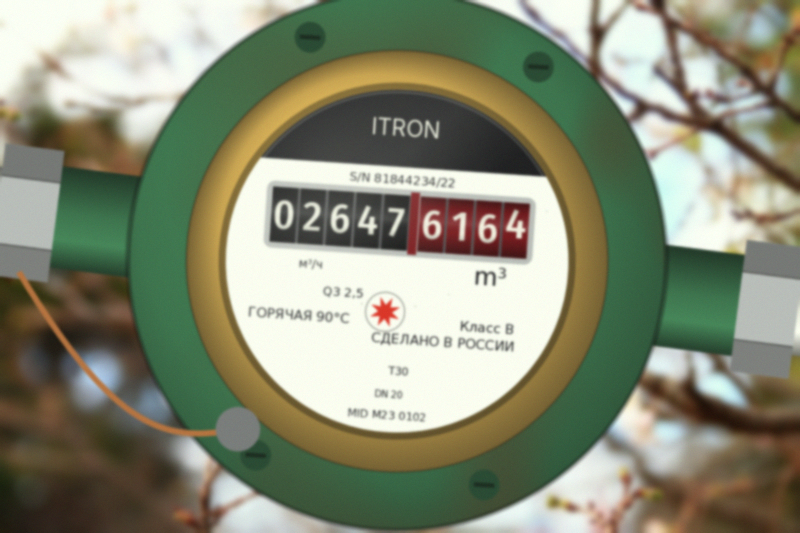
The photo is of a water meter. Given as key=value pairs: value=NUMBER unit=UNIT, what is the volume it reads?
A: value=2647.6164 unit=m³
